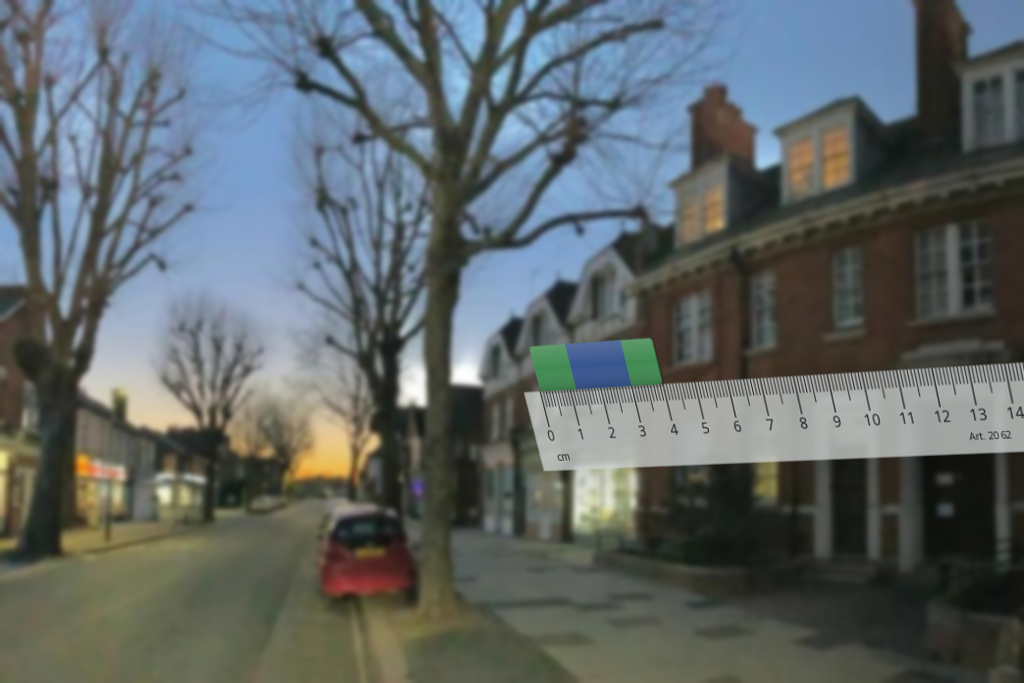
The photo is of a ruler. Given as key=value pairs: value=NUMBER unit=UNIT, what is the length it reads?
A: value=4 unit=cm
